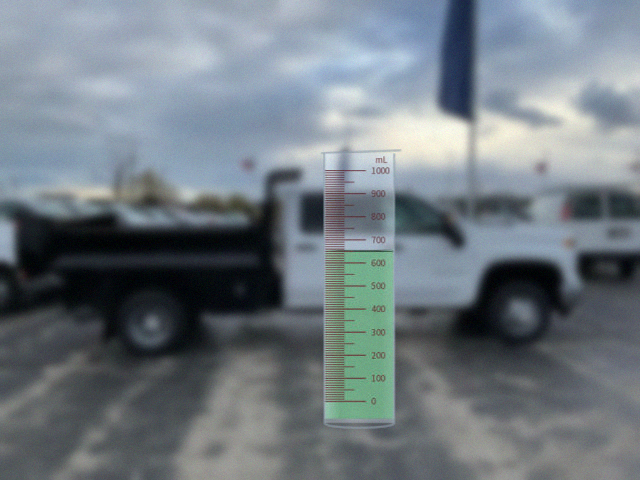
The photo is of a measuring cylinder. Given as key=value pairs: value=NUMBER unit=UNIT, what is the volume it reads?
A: value=650 unit=mL
